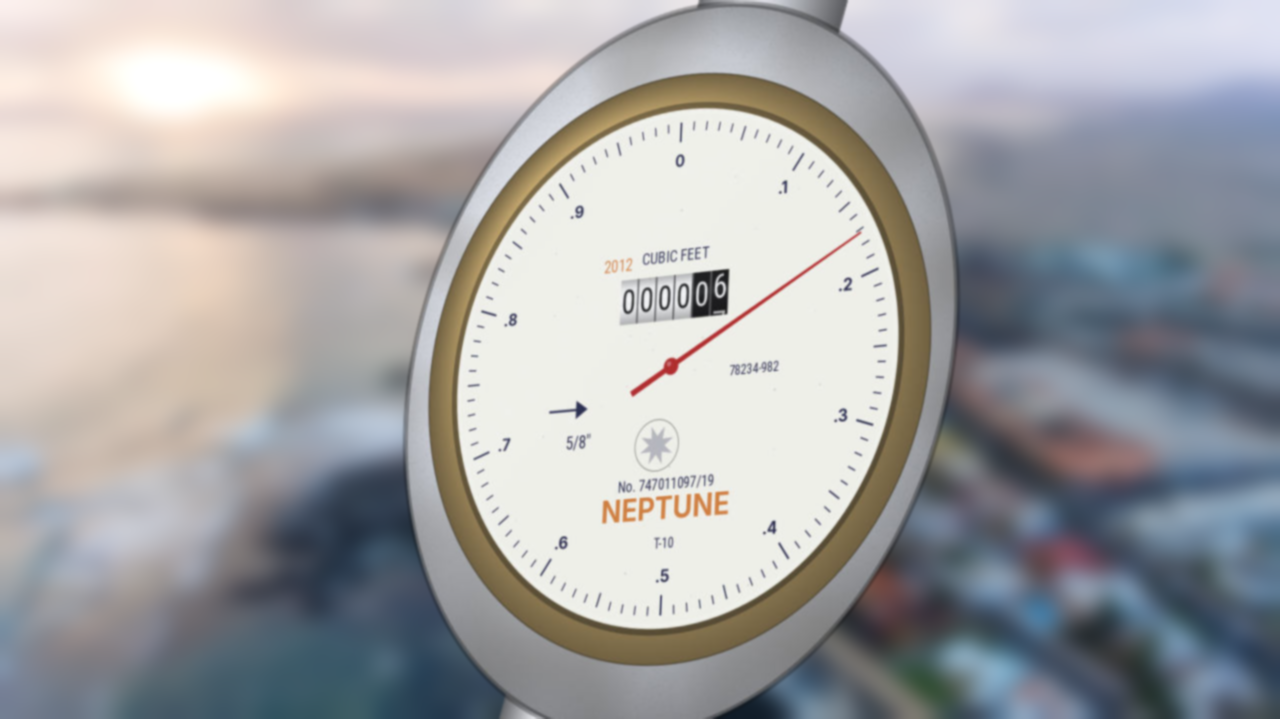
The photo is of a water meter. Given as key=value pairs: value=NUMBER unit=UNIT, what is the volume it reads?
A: value=6.17 unit=ft³
